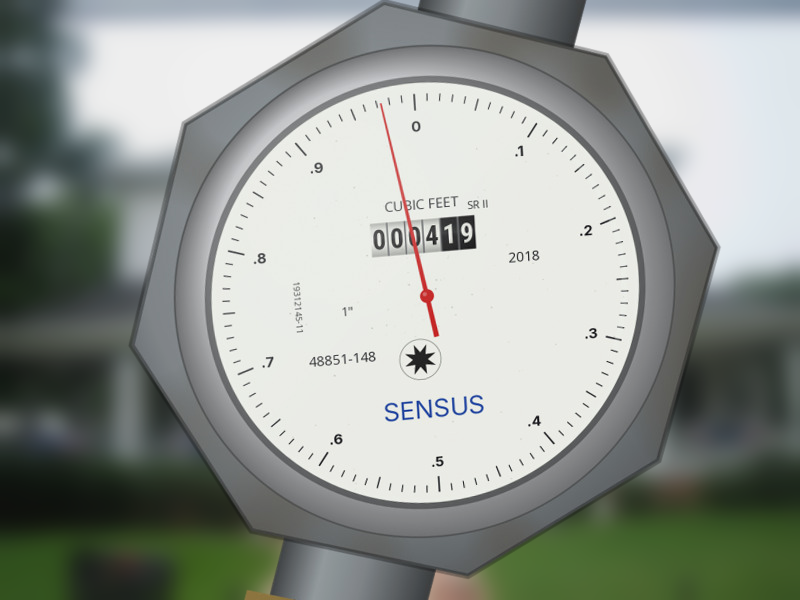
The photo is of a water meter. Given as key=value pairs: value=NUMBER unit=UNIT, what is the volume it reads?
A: value=418.97 unit=ft³
